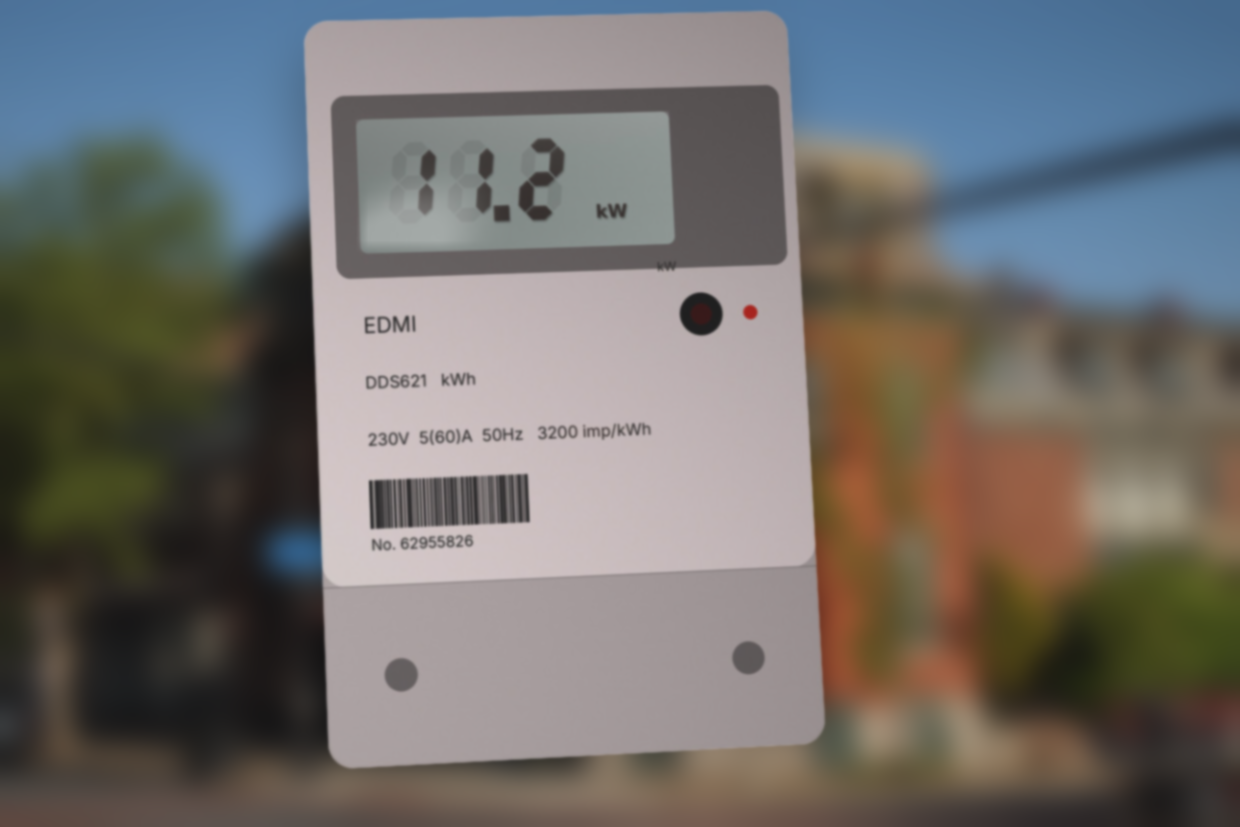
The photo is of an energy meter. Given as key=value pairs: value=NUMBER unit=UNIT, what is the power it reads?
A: value=11.2 unit=kW
